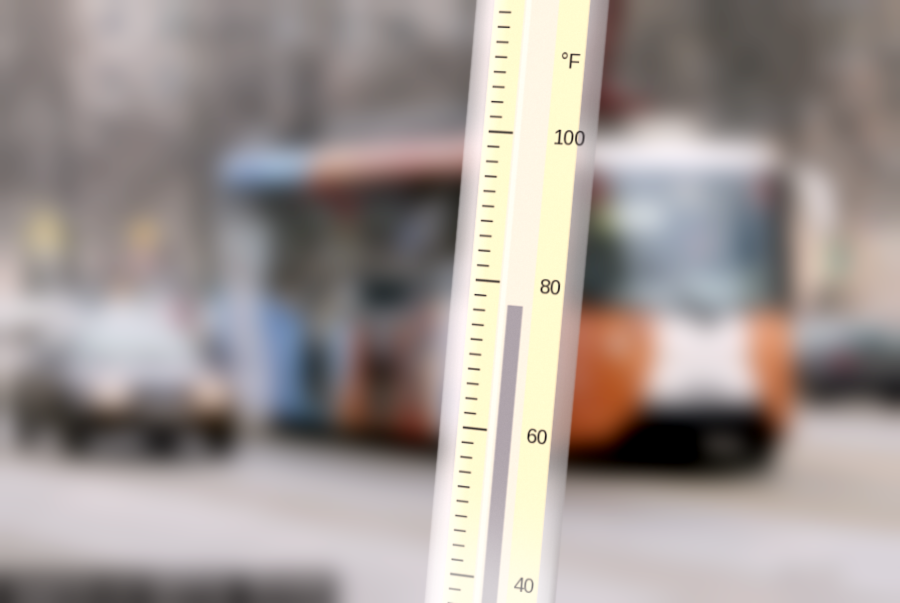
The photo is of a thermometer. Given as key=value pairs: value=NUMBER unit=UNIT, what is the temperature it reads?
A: value=77 unit=°F
